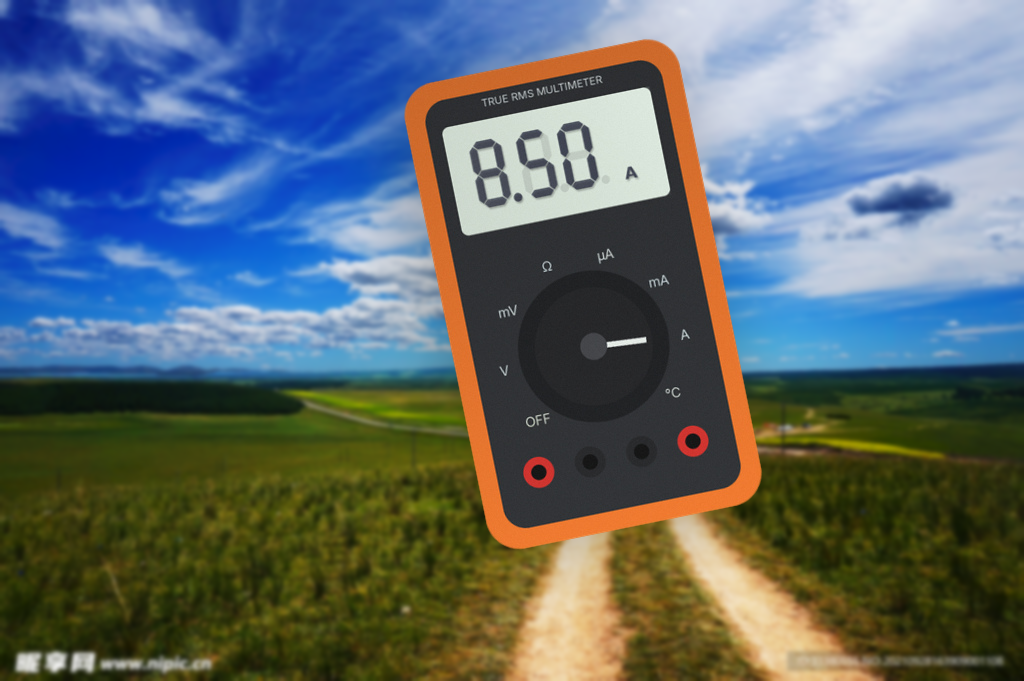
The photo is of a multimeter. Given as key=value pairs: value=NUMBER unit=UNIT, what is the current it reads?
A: value=8.50 unit=A
